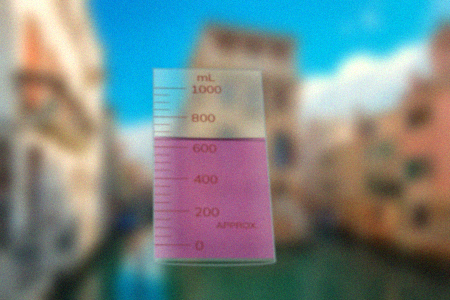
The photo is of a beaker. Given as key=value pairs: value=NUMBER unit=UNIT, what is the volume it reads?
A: value=650 unit=mL
